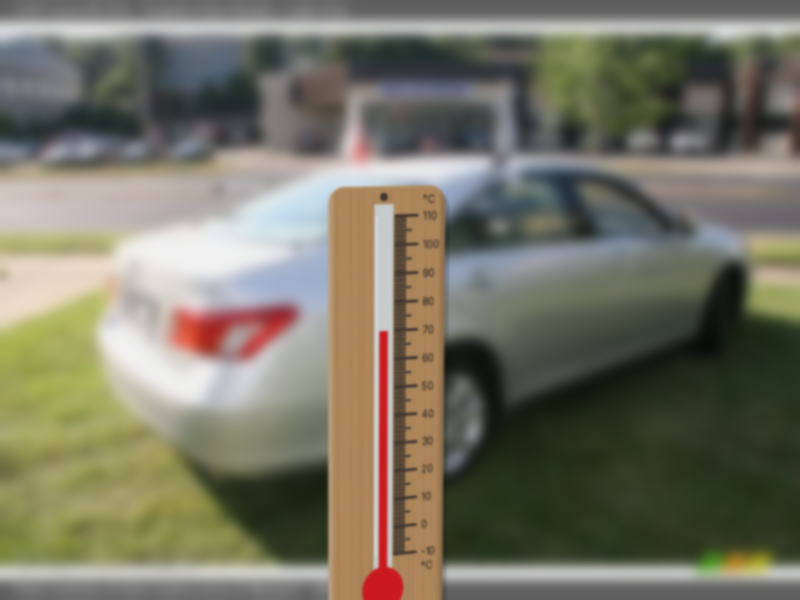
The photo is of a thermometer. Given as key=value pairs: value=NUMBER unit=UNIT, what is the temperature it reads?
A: value=70 unit=°C
